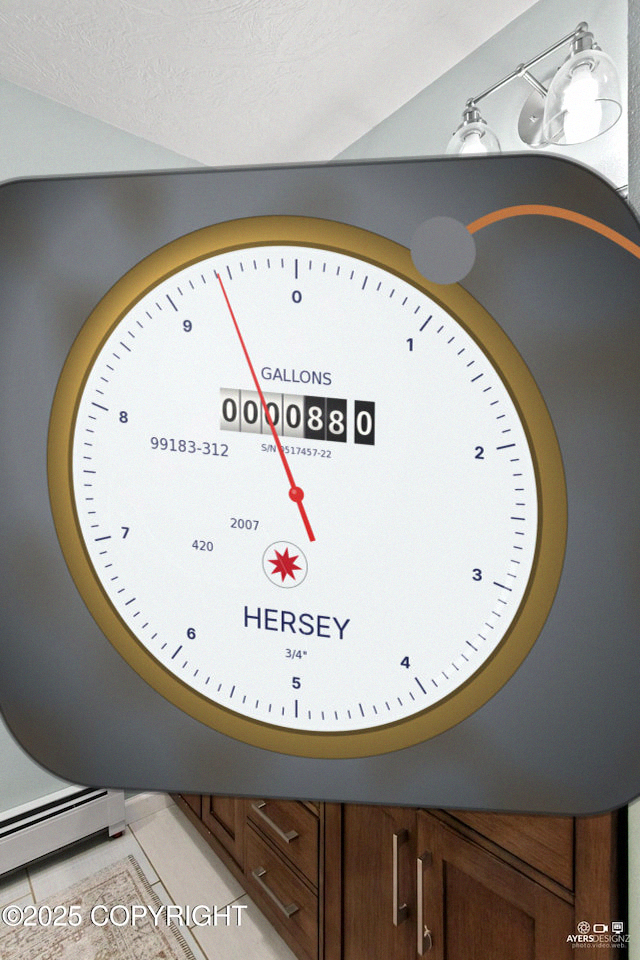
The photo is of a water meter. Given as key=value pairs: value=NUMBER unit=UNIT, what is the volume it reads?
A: value=879.4 unit=gal
